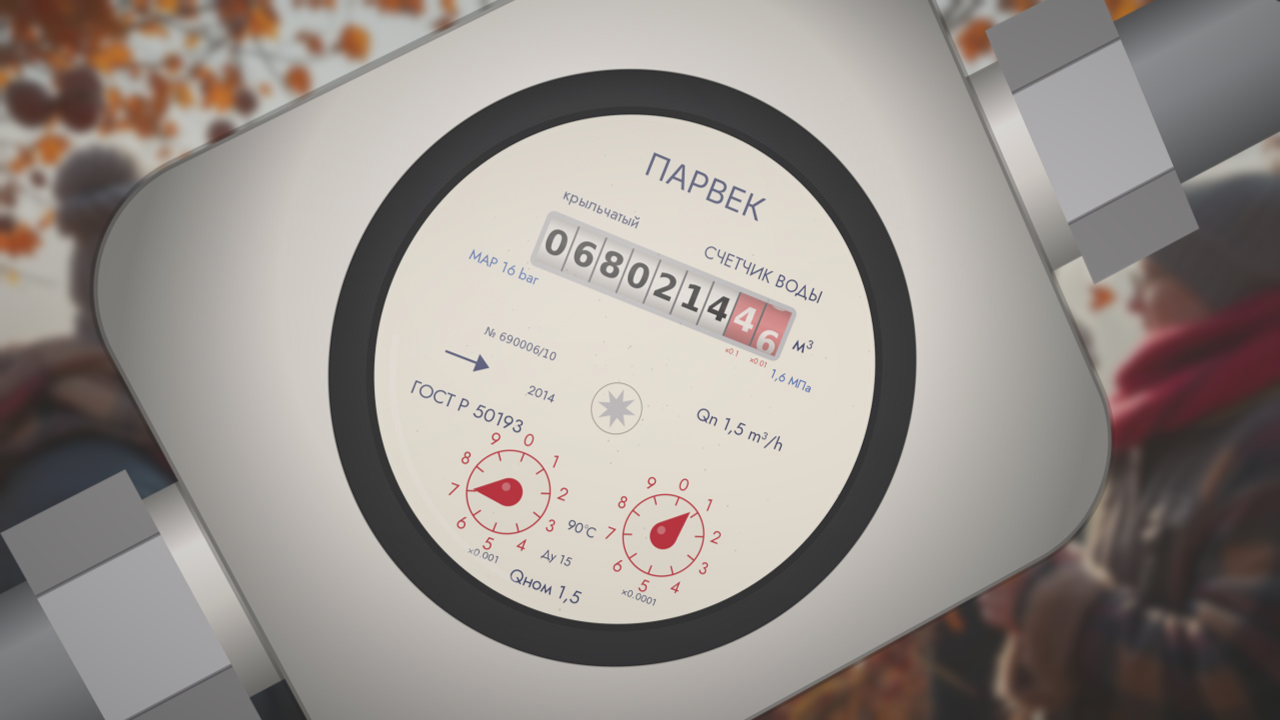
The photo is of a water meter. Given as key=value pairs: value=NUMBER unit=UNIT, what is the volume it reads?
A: value=680214.4570 unit=m³
